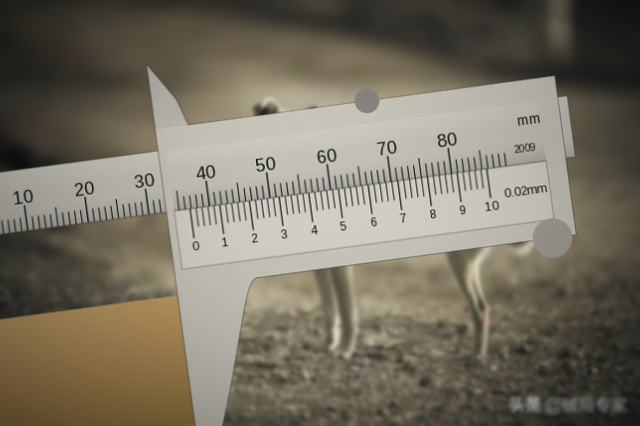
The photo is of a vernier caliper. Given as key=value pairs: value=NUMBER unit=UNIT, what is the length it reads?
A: value=36.8 unit=mm
